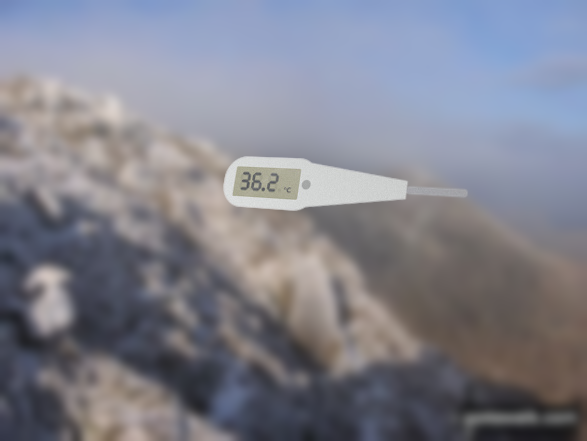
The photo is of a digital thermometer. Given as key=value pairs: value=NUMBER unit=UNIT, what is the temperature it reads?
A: value=36.2 unit=°C
